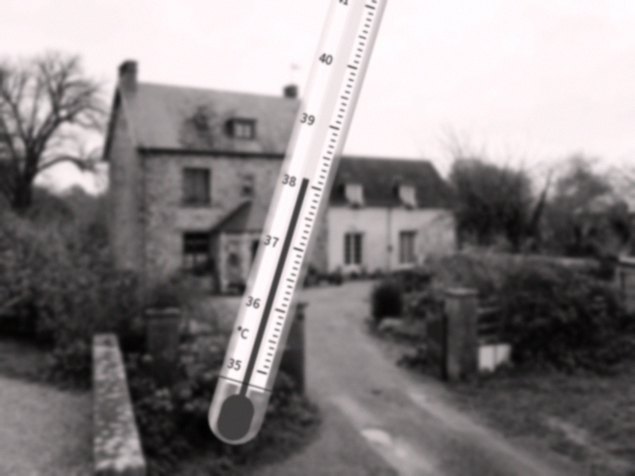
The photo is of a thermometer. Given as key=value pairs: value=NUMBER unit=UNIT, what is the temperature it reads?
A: value=38.1 unit=°C
